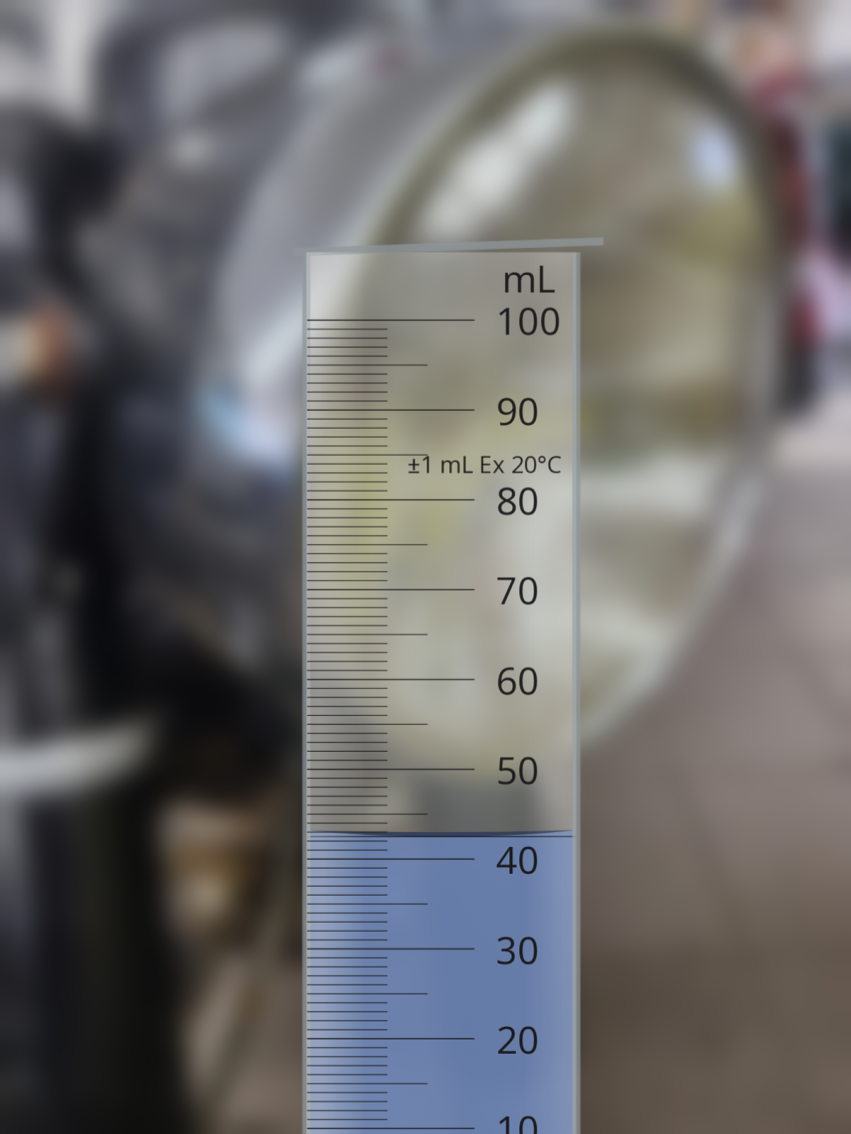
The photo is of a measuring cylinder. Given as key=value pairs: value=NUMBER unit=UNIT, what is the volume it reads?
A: value=42.5 unit=mL
